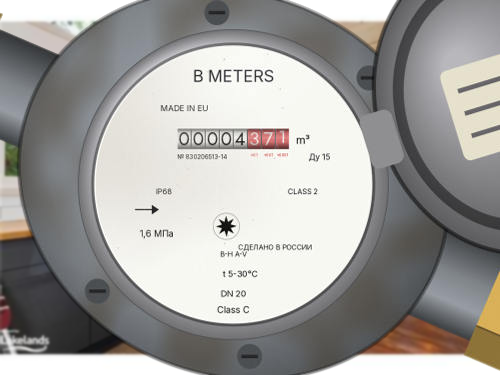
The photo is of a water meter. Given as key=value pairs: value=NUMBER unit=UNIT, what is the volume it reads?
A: value=4.371 unit=m³
